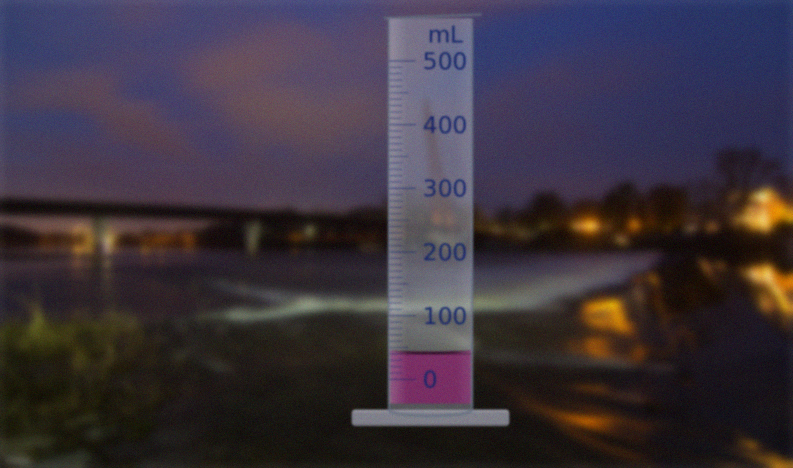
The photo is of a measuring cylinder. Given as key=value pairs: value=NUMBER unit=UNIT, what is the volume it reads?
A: value=40 unit=mL
